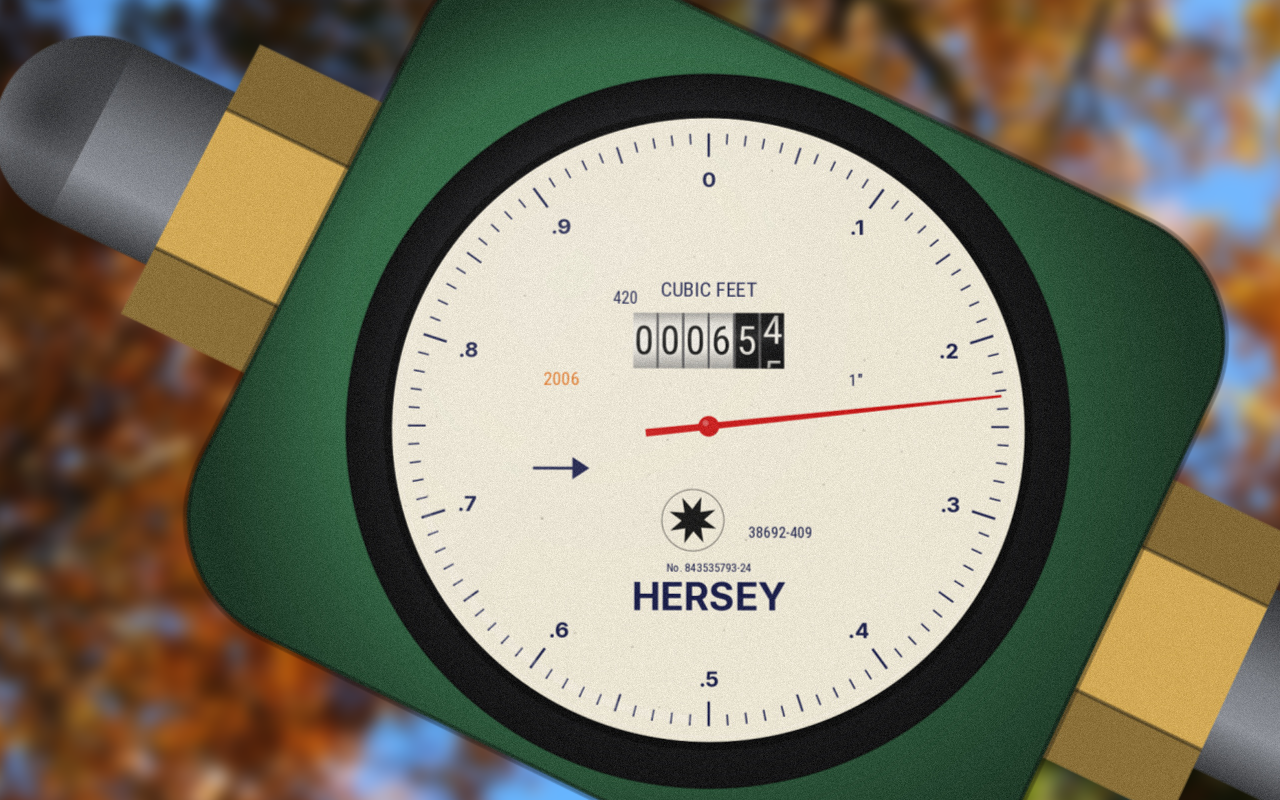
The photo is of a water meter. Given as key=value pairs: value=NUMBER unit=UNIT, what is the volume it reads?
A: value=654.23 unit=ft³
